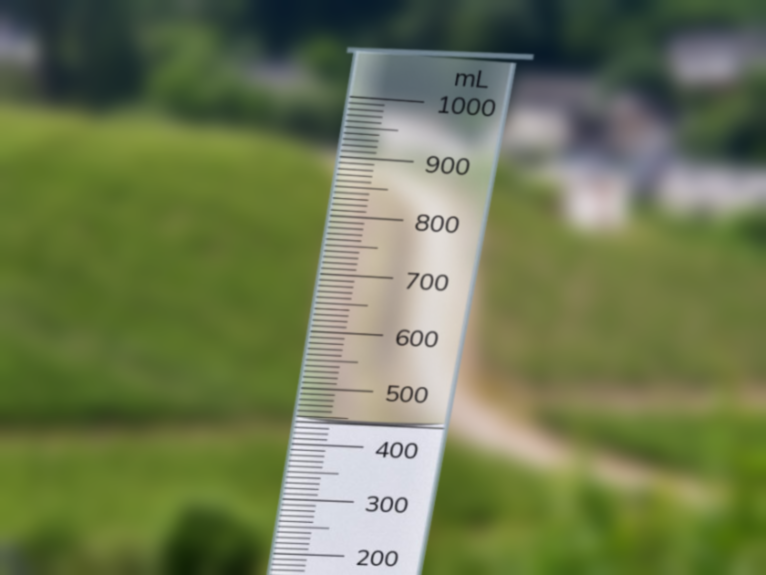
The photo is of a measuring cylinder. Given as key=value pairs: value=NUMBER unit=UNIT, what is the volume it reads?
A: value=440 unit=mL
